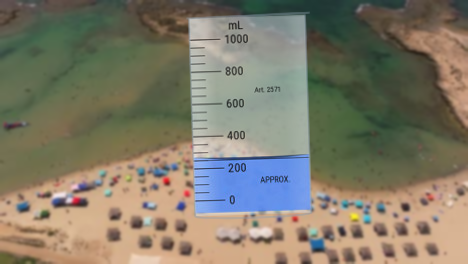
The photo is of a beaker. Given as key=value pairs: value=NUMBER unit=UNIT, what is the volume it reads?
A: value=250 unit=mL
